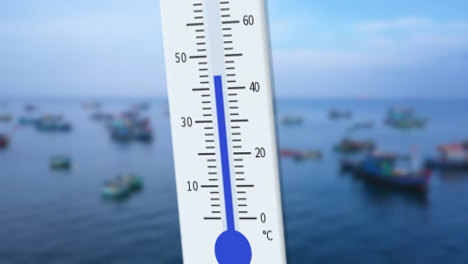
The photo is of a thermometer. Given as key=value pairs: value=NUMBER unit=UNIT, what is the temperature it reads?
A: value=44 unit=°C
